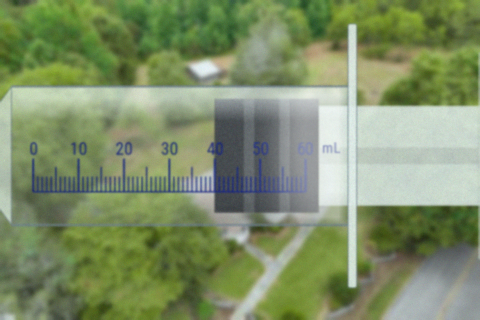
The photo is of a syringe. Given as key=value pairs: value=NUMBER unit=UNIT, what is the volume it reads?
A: value=40 unit=mL
